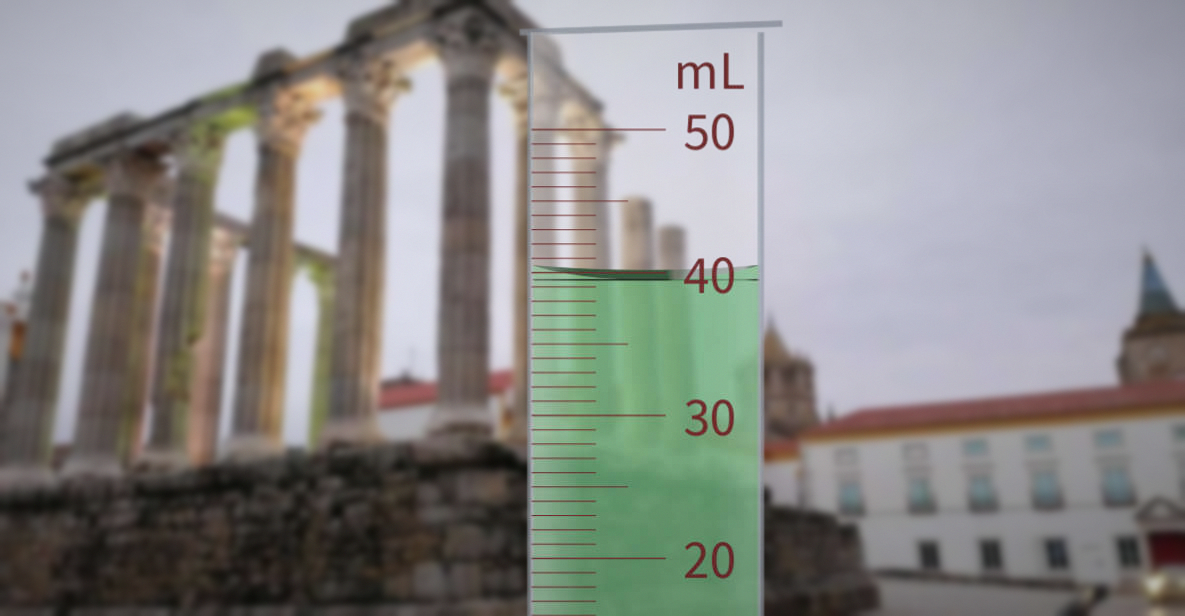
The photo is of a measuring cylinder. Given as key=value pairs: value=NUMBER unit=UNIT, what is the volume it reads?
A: value=39.5 unit=mL
